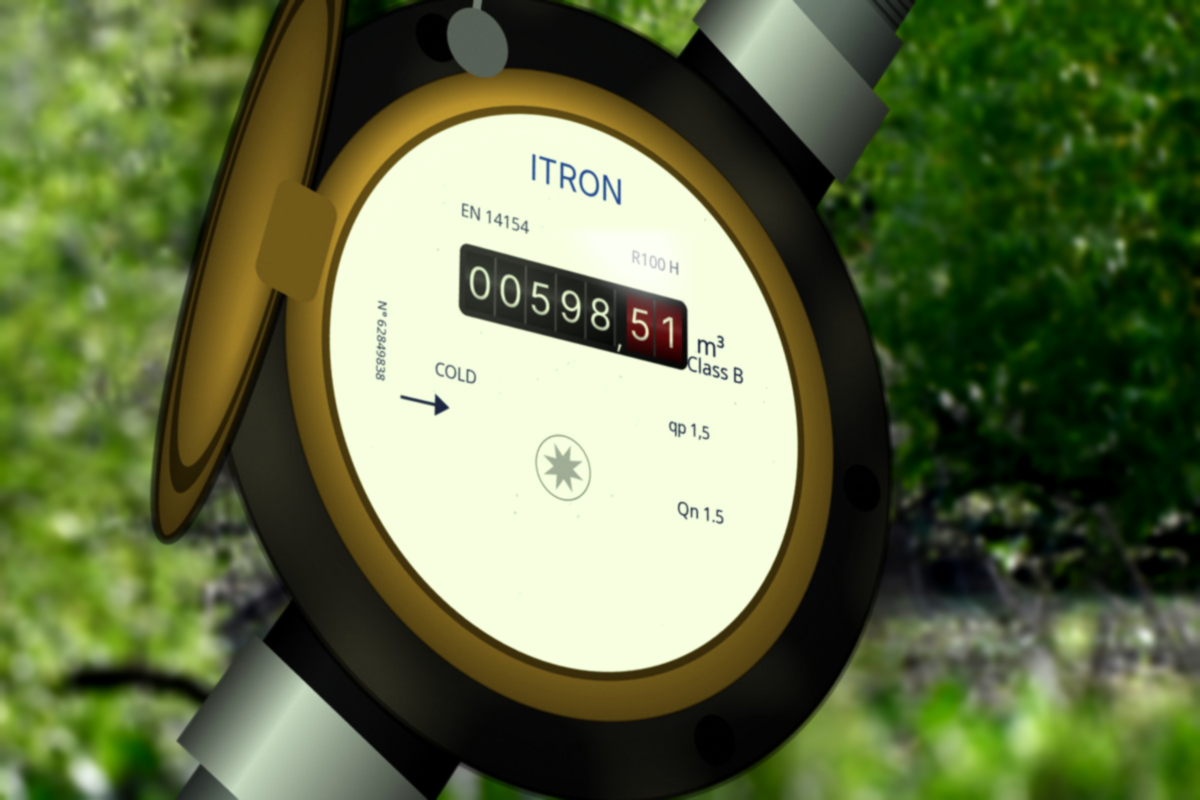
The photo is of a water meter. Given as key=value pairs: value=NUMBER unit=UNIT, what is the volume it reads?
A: value=598.51 unit=m³
